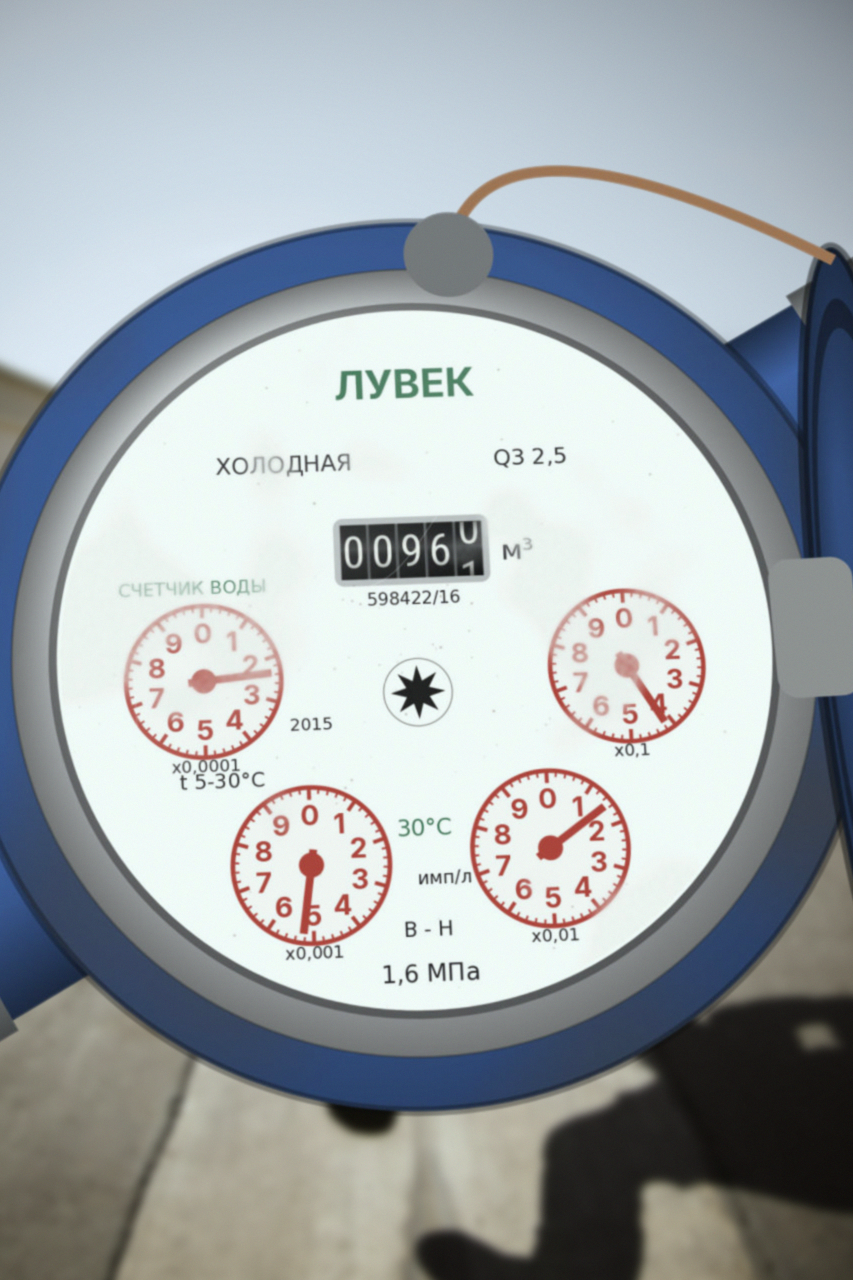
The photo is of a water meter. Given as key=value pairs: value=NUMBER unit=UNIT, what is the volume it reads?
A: value=960.4152 unit=m³
